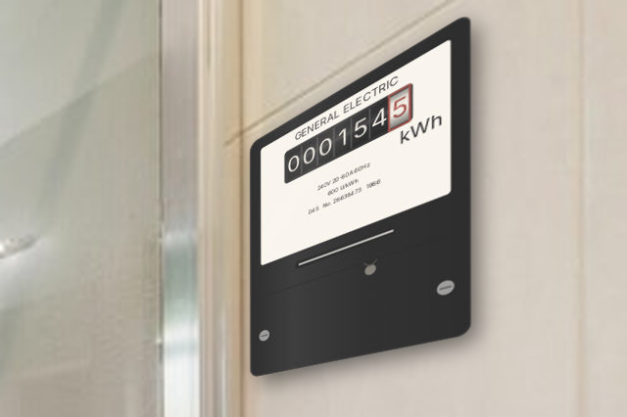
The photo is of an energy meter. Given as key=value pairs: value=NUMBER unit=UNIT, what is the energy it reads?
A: value=154.5 unit=kWh
